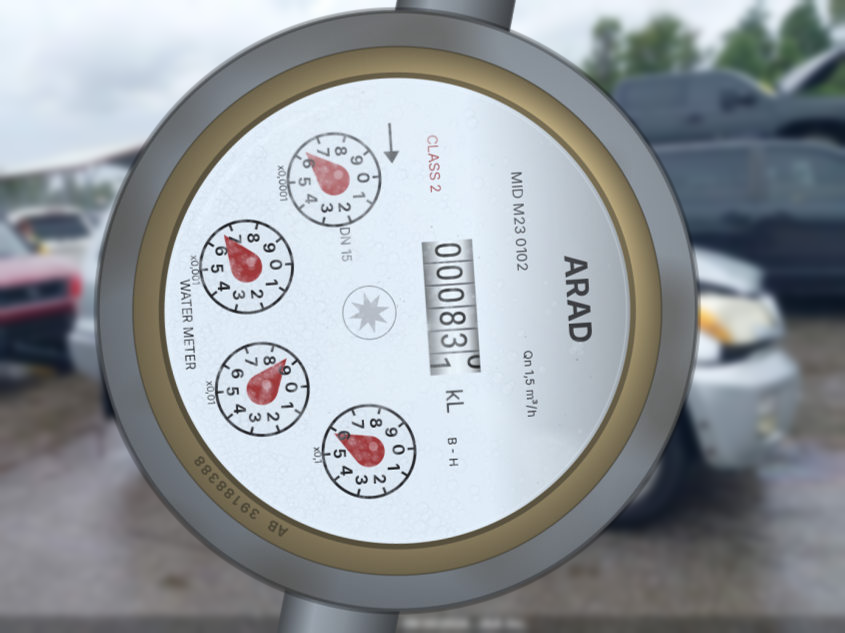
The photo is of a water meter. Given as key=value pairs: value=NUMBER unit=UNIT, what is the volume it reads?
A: value=830.5866 unit=kL
